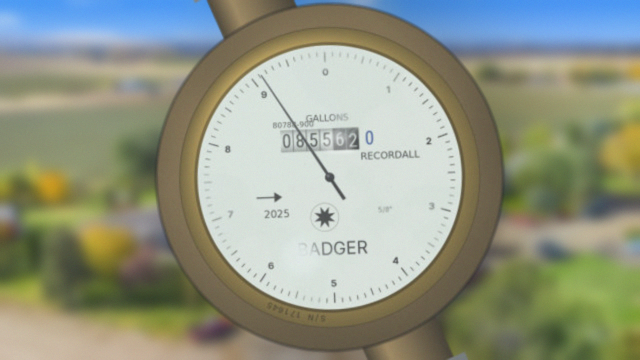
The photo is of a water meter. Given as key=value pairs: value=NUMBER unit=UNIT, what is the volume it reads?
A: value=855619.1 unit=gal
